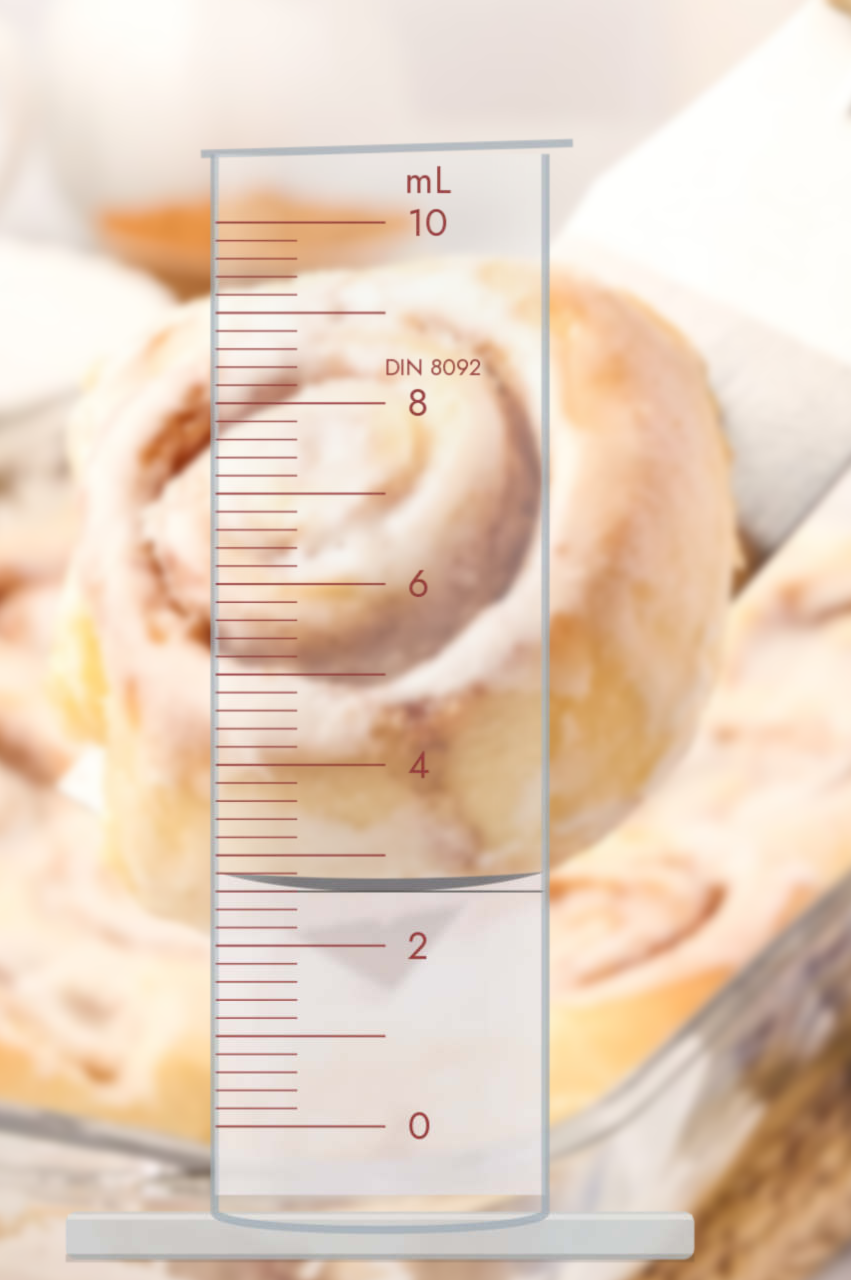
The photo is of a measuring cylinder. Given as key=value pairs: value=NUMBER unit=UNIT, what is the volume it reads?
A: value=2.6 unit=mL
